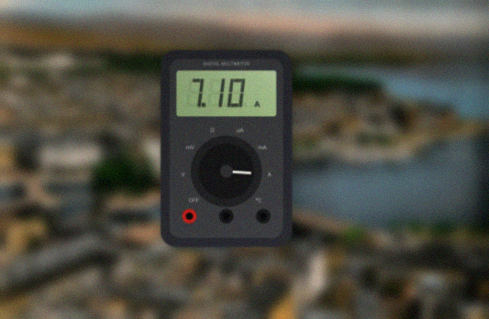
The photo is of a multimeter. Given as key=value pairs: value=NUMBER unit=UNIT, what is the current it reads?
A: value=7.10 unit=A
